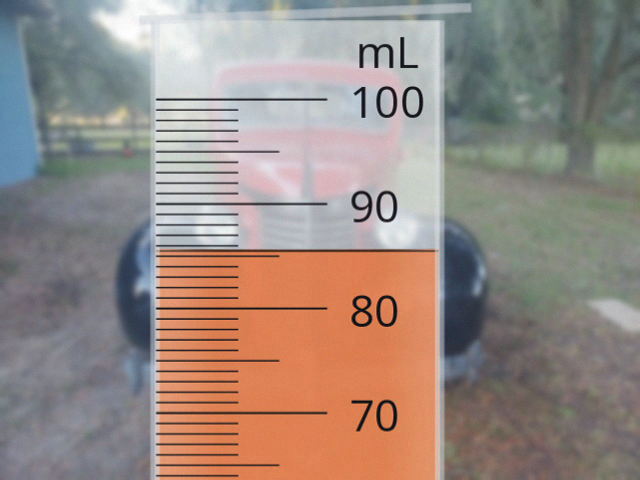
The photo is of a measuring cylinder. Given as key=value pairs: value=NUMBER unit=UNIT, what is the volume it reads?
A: value=85.5 unit=mL
